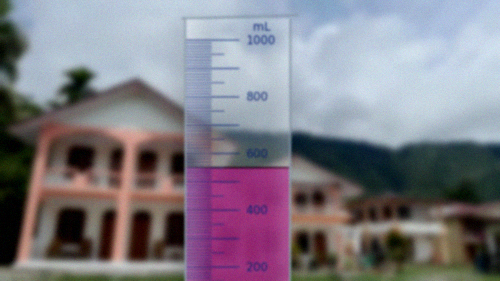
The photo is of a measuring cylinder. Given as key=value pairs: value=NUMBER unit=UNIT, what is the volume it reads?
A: value=550 unit=mL
